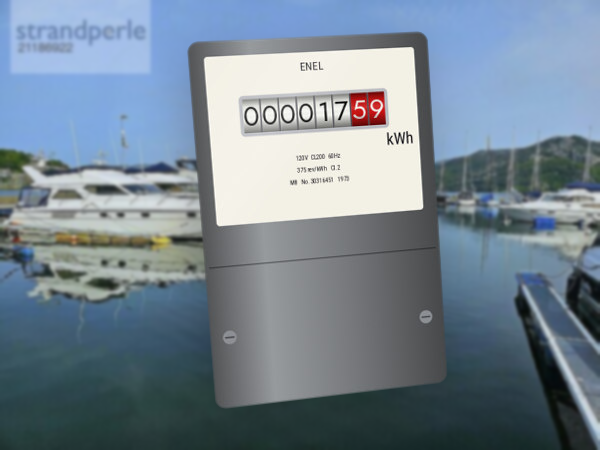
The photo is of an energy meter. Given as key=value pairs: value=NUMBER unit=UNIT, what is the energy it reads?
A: value=17.59 unit=kWh
